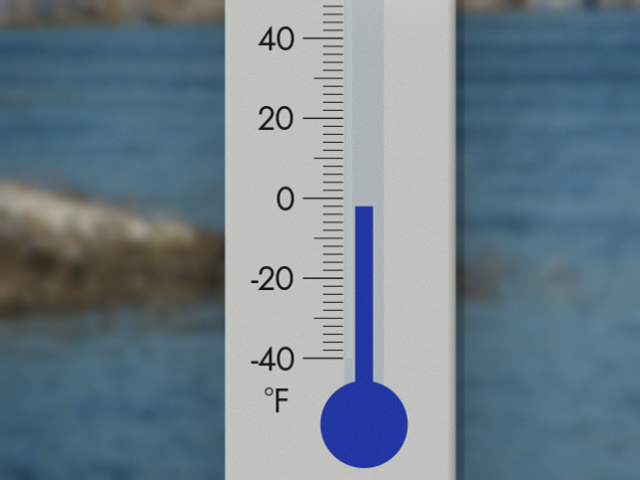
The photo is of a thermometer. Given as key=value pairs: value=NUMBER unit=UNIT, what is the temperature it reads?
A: value=-2 unit=°F
